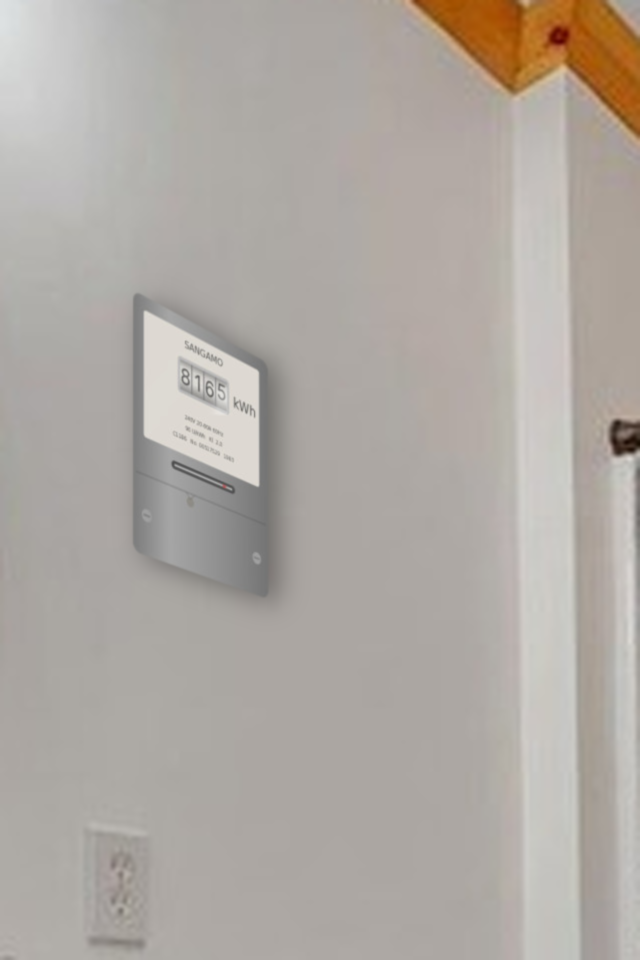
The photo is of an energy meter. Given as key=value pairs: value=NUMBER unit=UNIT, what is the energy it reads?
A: value=8165 unit=kWh
